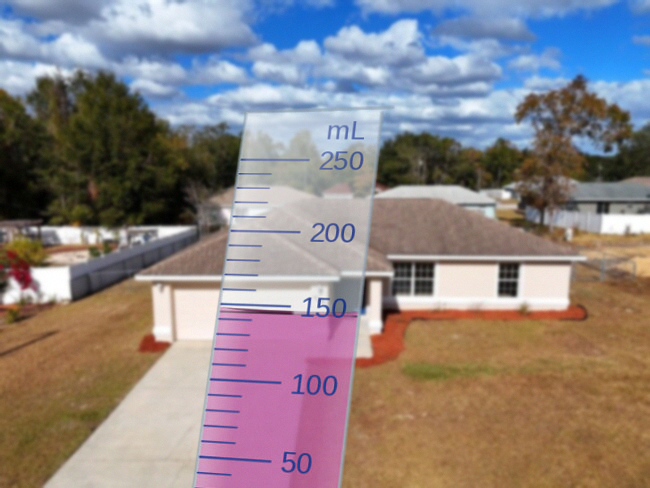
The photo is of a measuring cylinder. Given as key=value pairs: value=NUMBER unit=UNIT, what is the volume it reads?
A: value=145 unit=mL
